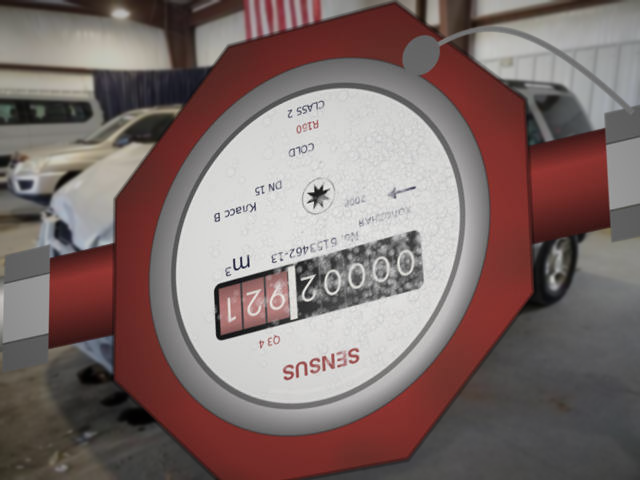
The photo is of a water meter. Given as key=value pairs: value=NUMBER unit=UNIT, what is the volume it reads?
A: value=2.921 unit=m³
